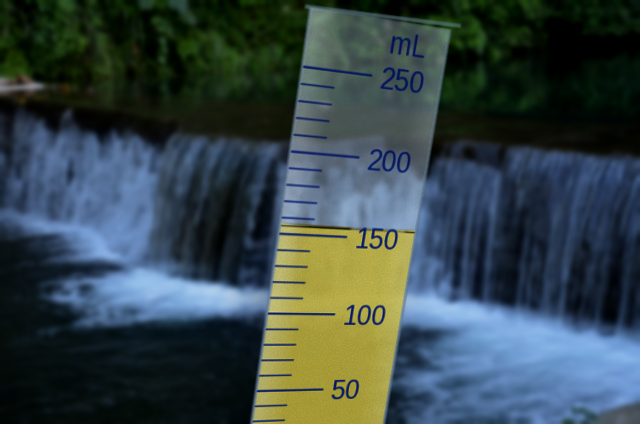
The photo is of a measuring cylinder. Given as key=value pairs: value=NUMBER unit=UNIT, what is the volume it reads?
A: value=155 unit=mL
